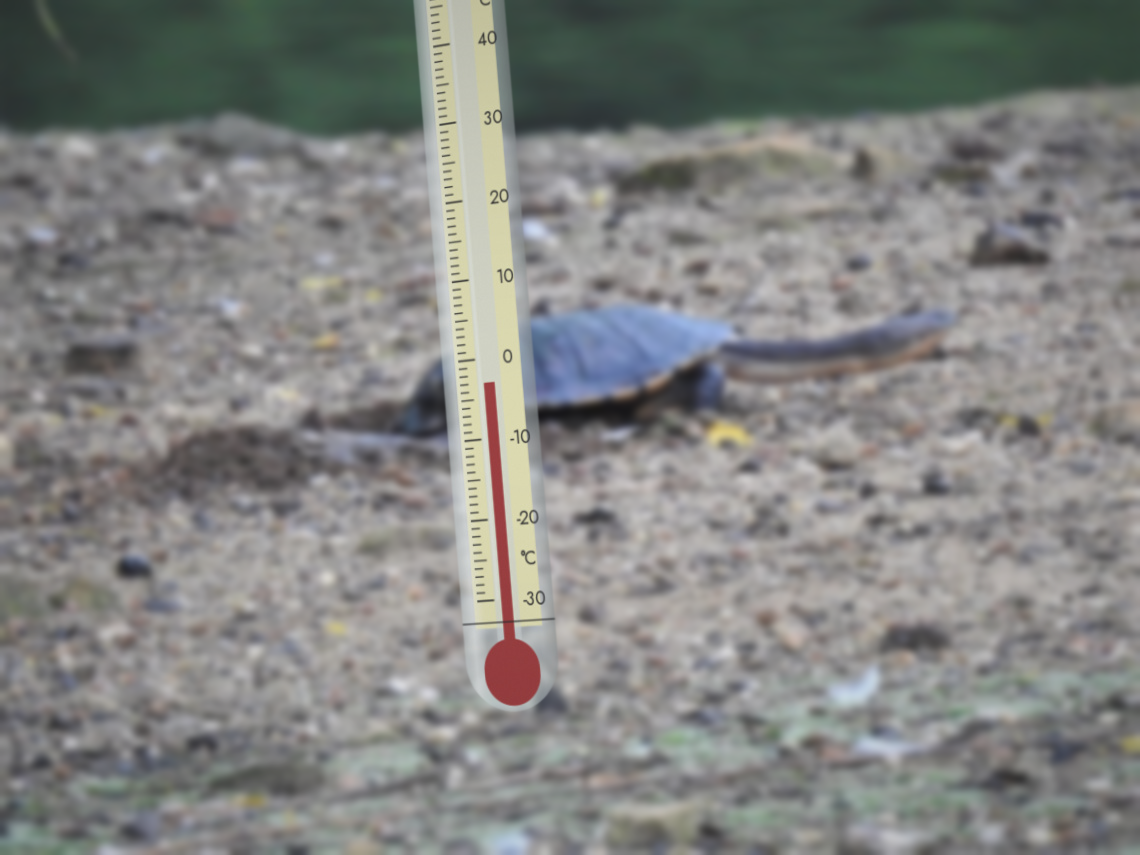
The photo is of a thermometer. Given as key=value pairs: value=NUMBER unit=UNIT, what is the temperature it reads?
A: value=-3 unit=°C
